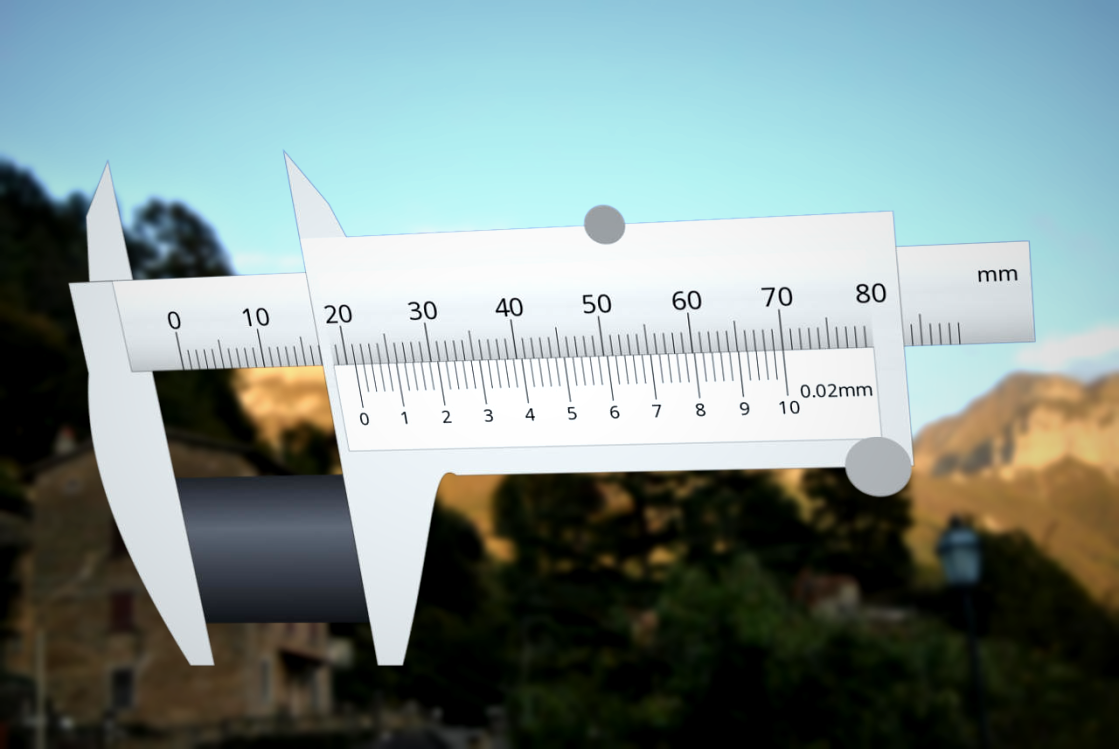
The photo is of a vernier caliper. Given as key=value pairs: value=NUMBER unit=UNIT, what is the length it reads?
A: value=21.0 unit=mm
